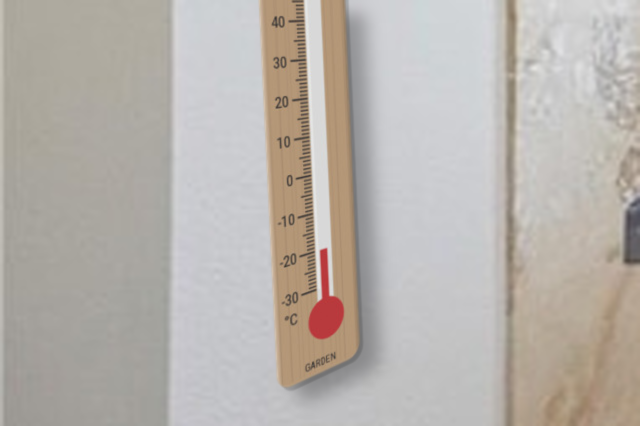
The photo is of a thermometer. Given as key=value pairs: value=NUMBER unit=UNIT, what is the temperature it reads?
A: value=-20 unit=°C
